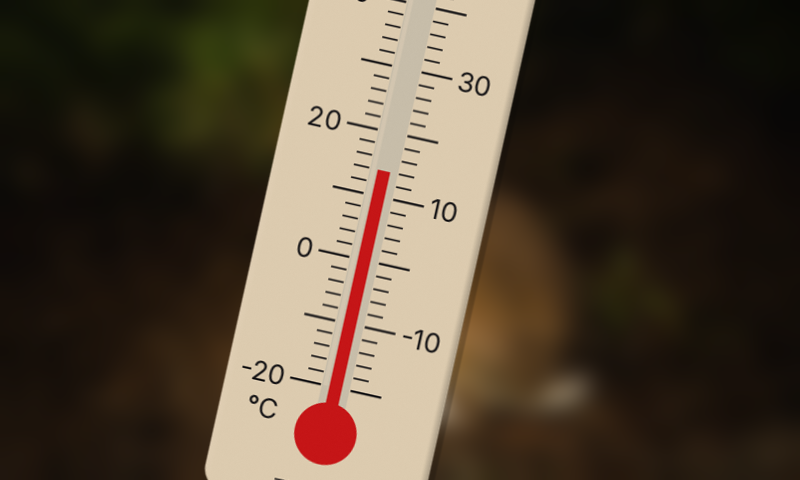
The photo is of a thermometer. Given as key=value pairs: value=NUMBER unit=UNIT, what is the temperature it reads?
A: value=14 unit=°C
